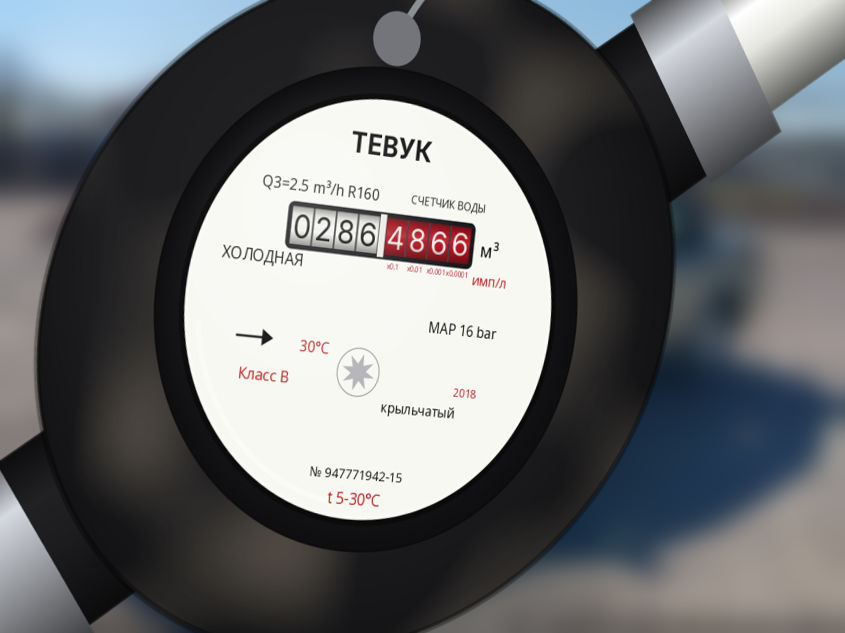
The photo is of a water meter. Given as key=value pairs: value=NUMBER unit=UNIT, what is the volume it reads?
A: value=286.4866 unit=m³
